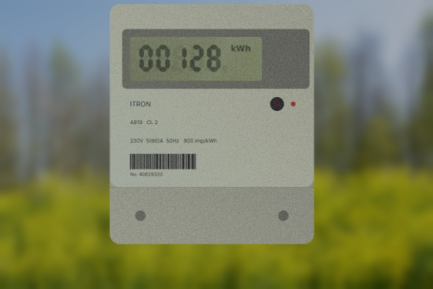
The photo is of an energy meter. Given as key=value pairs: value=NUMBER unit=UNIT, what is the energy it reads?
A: value=128 unit=kWh
